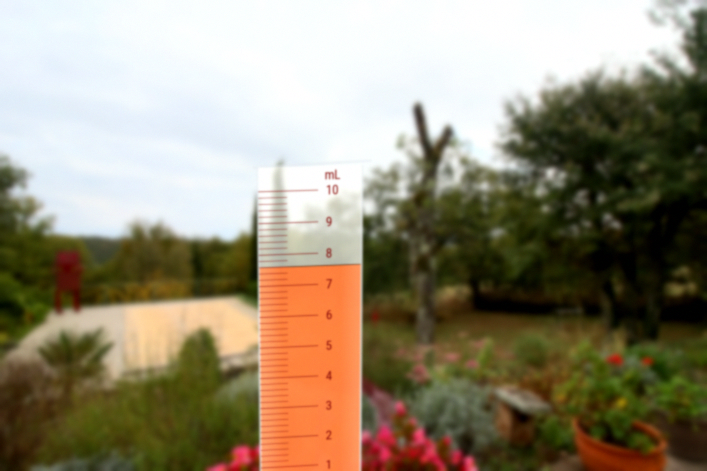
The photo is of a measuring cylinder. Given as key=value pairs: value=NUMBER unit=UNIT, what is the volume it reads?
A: value=7.6 unit=mL
